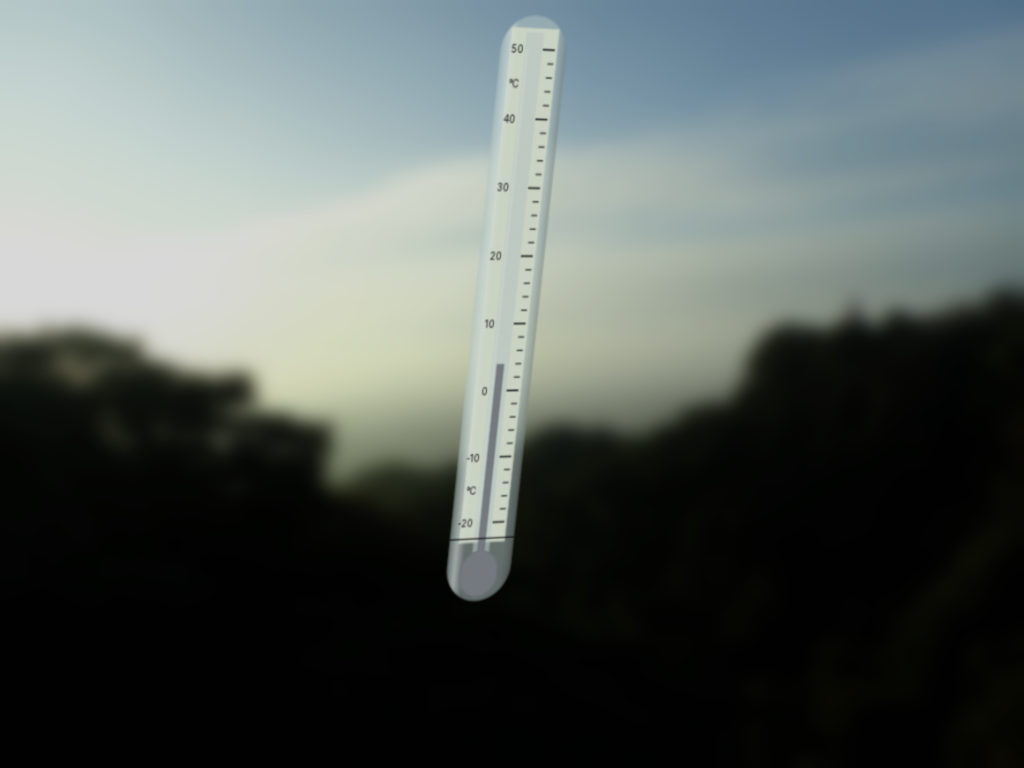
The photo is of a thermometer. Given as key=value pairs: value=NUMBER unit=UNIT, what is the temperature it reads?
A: value=4 unit=°C
